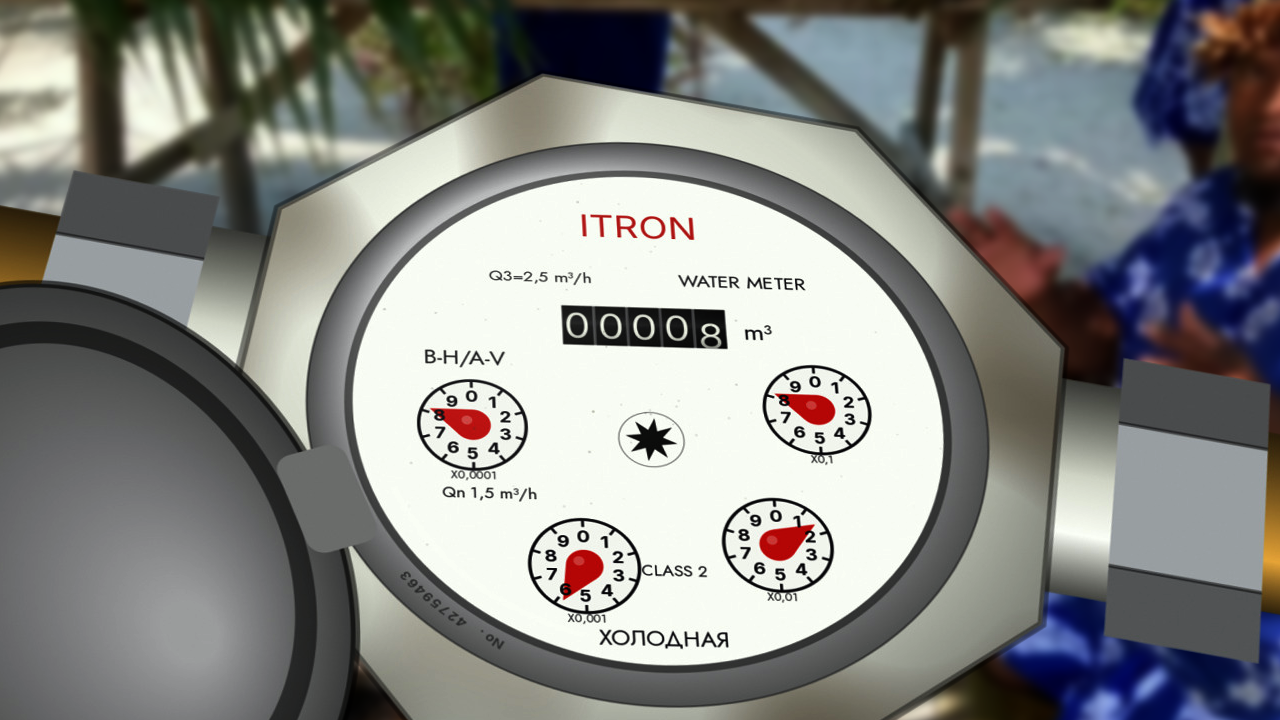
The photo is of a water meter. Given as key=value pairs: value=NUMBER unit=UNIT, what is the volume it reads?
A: value=7.8158 unit=m³
